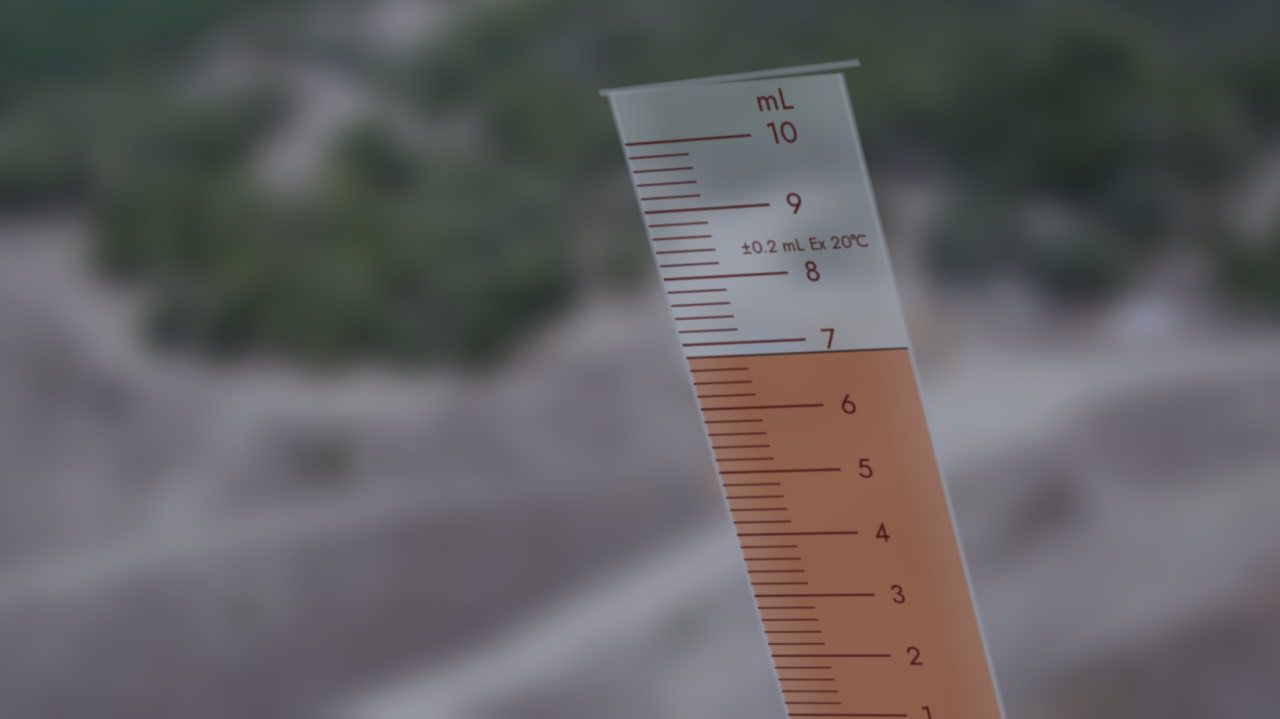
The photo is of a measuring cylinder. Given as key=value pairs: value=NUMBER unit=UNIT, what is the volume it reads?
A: value=6.8 unit=mL
